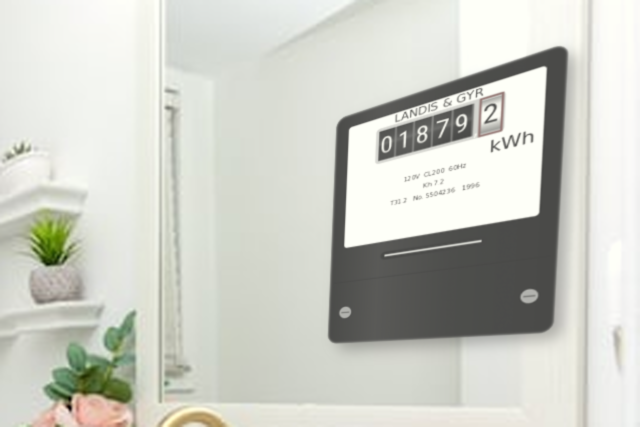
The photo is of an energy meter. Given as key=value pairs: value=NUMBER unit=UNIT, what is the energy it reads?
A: value=1879.2 unit=kWh
